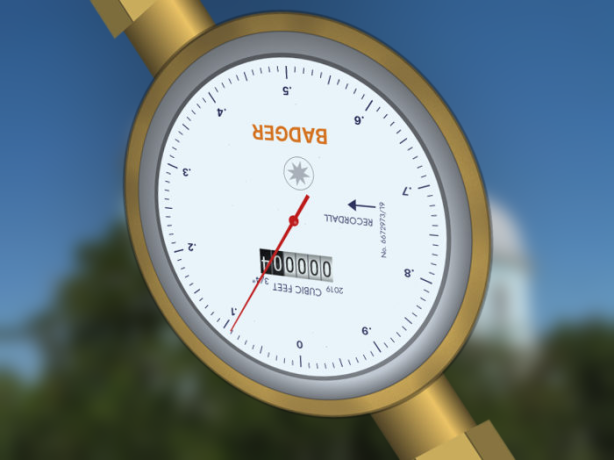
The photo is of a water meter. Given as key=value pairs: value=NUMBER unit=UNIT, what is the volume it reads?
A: value=4.09 unit=ft³
